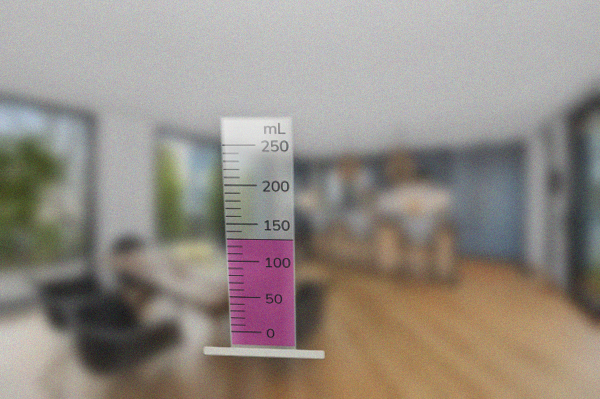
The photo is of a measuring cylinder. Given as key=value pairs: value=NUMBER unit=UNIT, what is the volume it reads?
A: value=130 unit=mL
